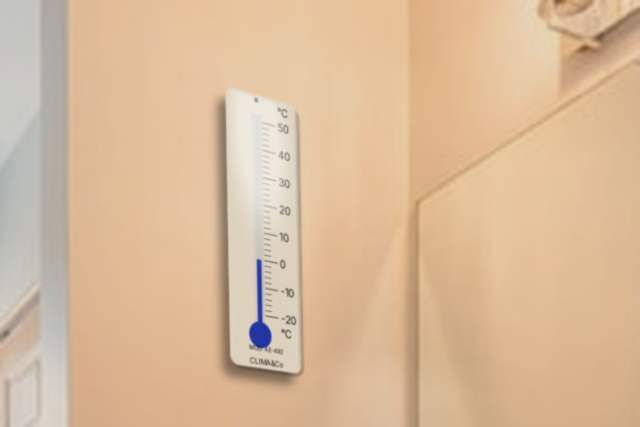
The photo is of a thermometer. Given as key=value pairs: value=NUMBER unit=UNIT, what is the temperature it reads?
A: value=0 unit=°C
